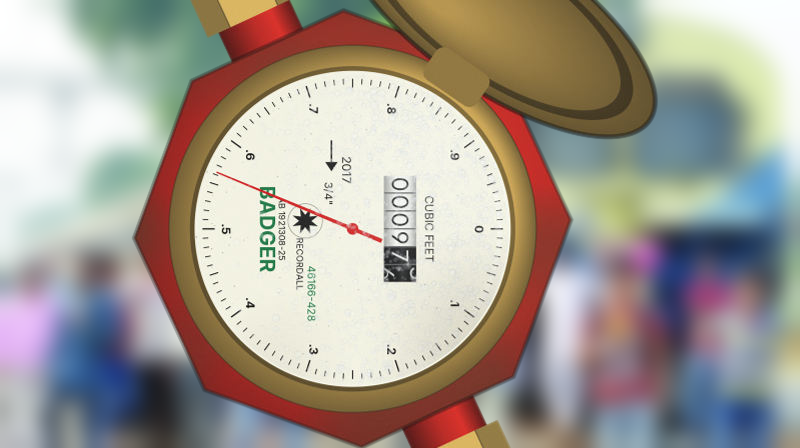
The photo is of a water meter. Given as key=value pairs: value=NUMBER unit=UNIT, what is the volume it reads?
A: value=975.56 unit=ft³
